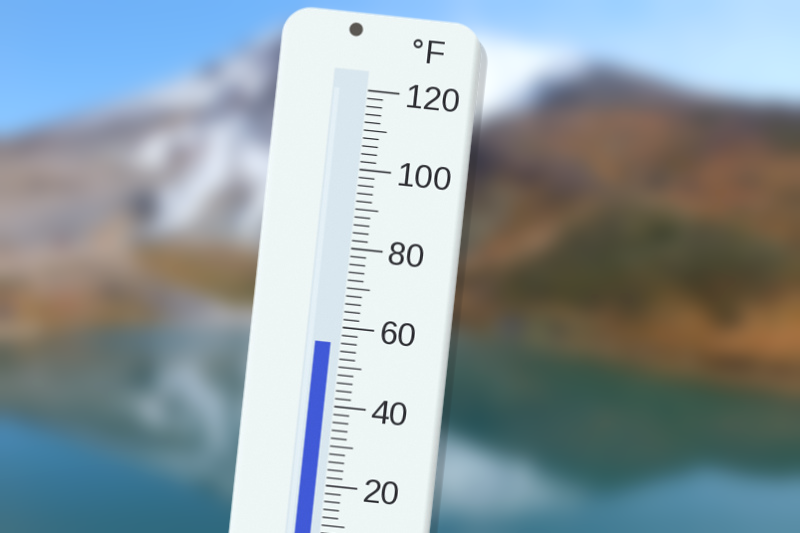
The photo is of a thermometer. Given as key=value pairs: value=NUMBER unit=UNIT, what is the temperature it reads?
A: value=56 unit=°F
